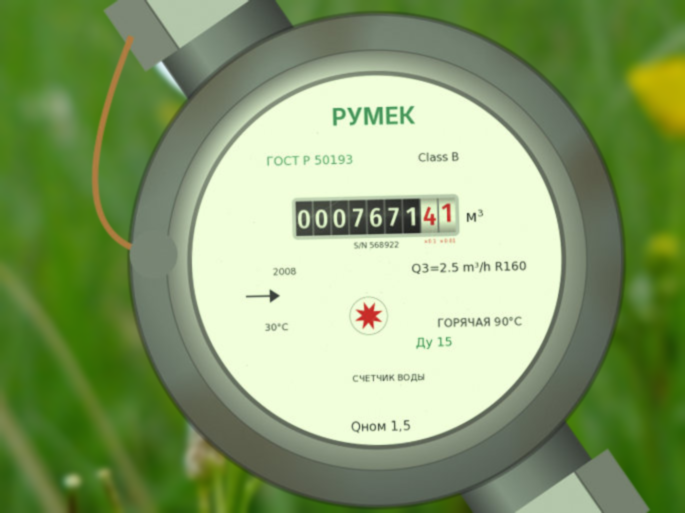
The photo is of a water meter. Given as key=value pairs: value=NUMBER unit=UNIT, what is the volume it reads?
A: value=7671.41 unit=m³
